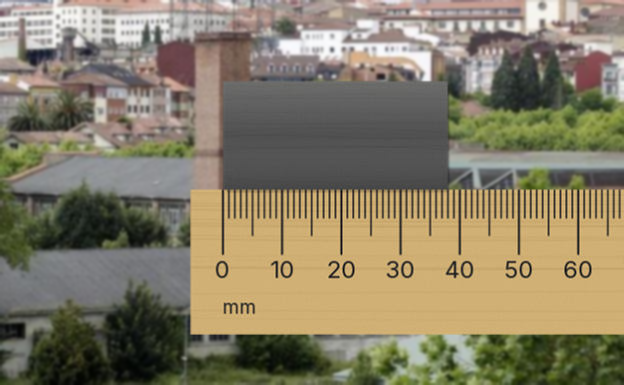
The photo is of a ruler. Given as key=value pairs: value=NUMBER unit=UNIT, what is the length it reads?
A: value=38 unit=mm
